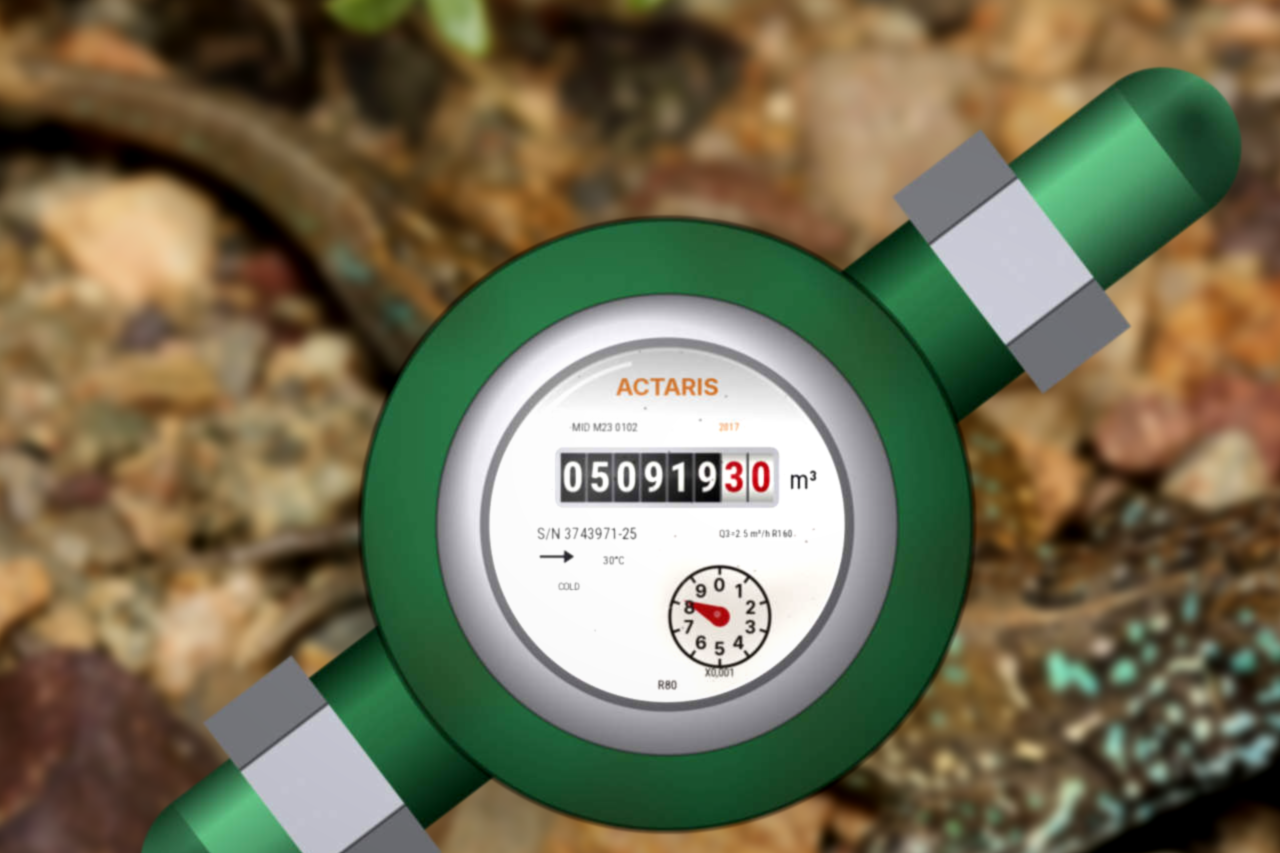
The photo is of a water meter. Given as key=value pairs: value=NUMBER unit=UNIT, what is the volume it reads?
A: value=50919.308 unit=m³
